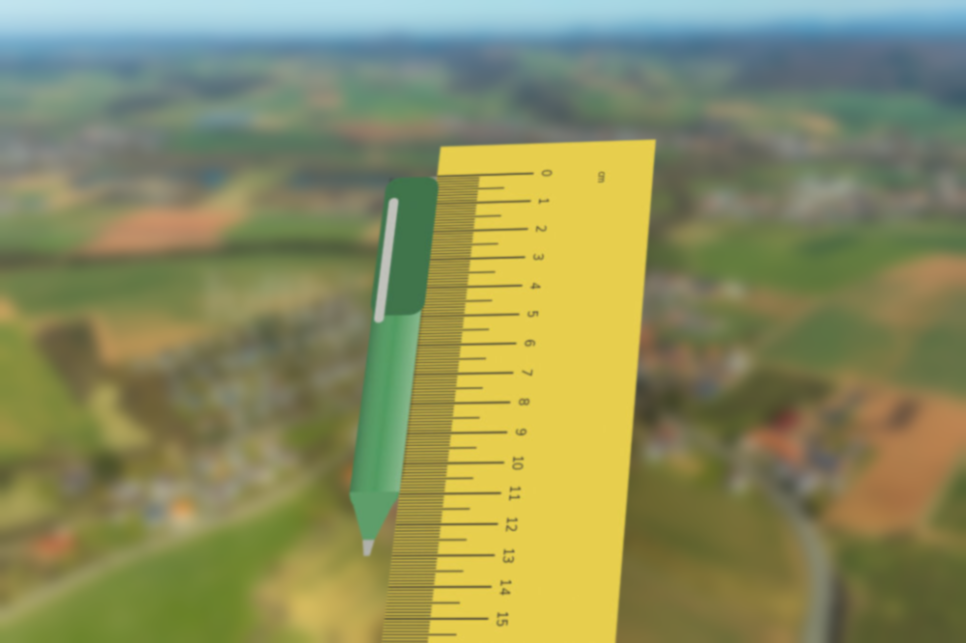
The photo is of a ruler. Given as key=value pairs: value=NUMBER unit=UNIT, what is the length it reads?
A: value=13 unit=cm
